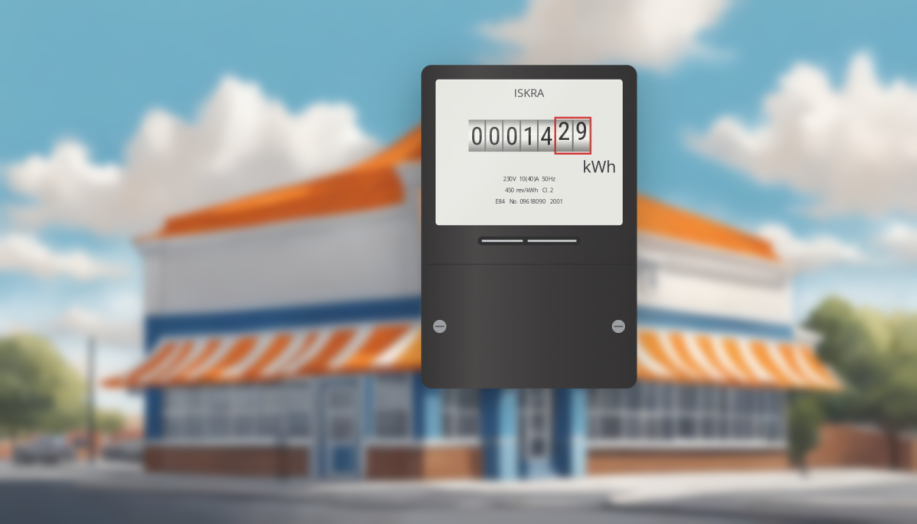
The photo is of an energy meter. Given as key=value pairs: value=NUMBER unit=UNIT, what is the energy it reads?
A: value=14.29 unit=kWh
